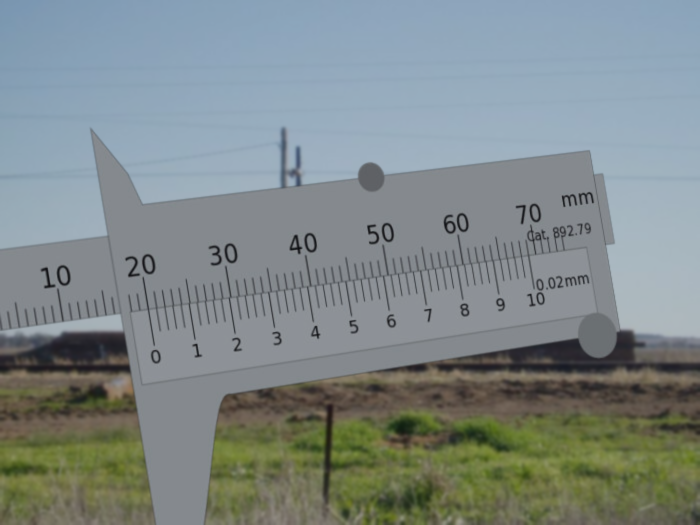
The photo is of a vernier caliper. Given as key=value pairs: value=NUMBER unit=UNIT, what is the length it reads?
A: value=20.0 unit=mm
